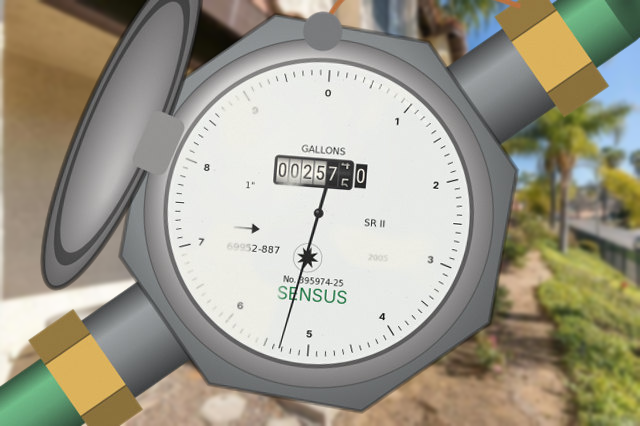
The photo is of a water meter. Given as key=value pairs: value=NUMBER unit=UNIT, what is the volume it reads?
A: value=25745.3 unit=gal
